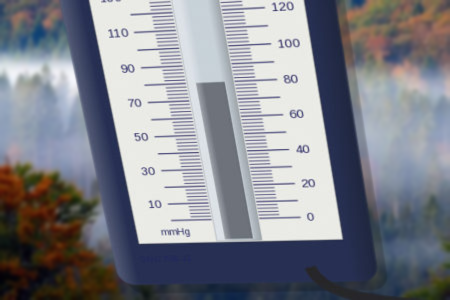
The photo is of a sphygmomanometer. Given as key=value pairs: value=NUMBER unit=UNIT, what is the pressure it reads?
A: value=80 unit=mmHg
